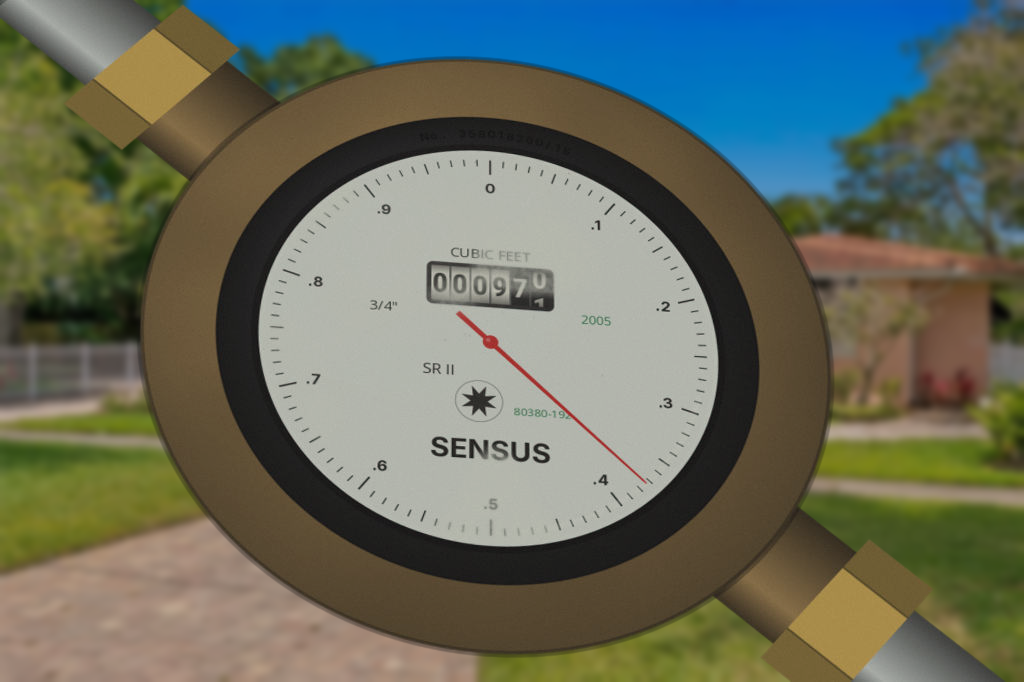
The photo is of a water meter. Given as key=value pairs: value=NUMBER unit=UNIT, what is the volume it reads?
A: value=970.37 unit=ft³
